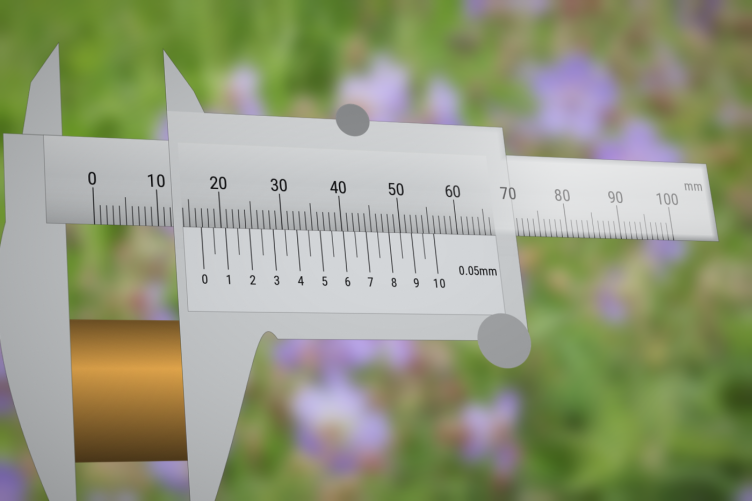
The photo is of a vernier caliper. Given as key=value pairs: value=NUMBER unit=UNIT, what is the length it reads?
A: value=16.8 unit=mm
